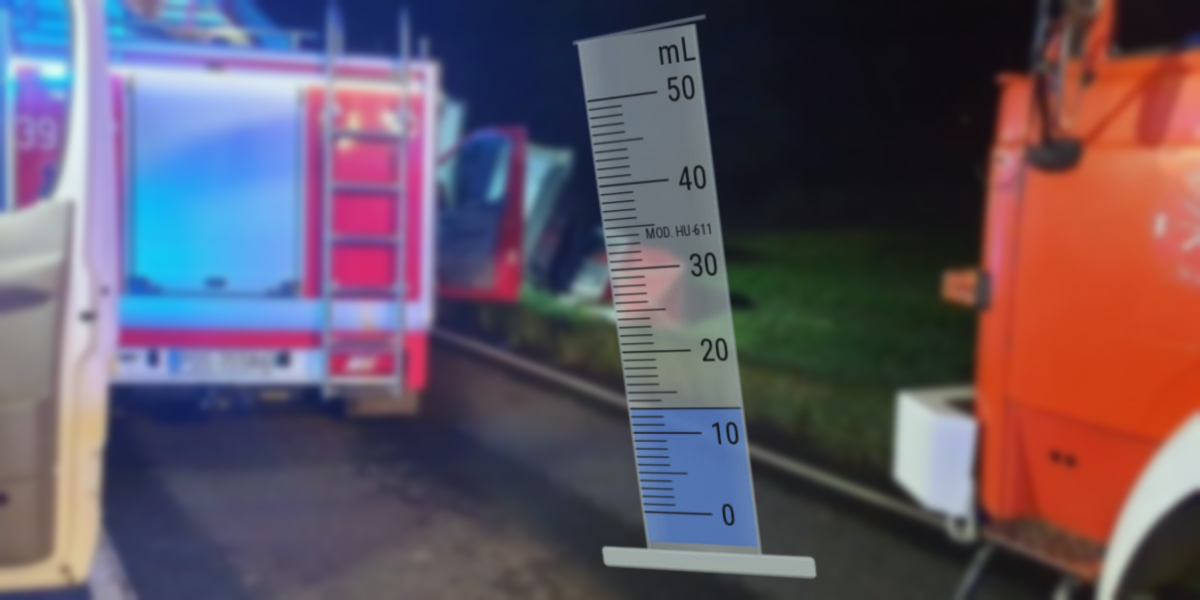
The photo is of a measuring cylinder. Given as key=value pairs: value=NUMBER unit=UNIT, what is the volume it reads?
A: value=13 unit=mL
